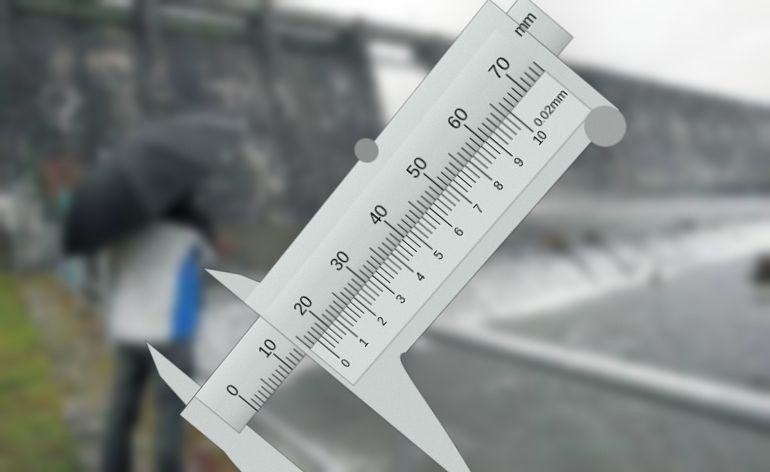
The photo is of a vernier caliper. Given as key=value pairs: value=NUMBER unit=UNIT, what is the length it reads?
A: value=17.0 unit=mm
